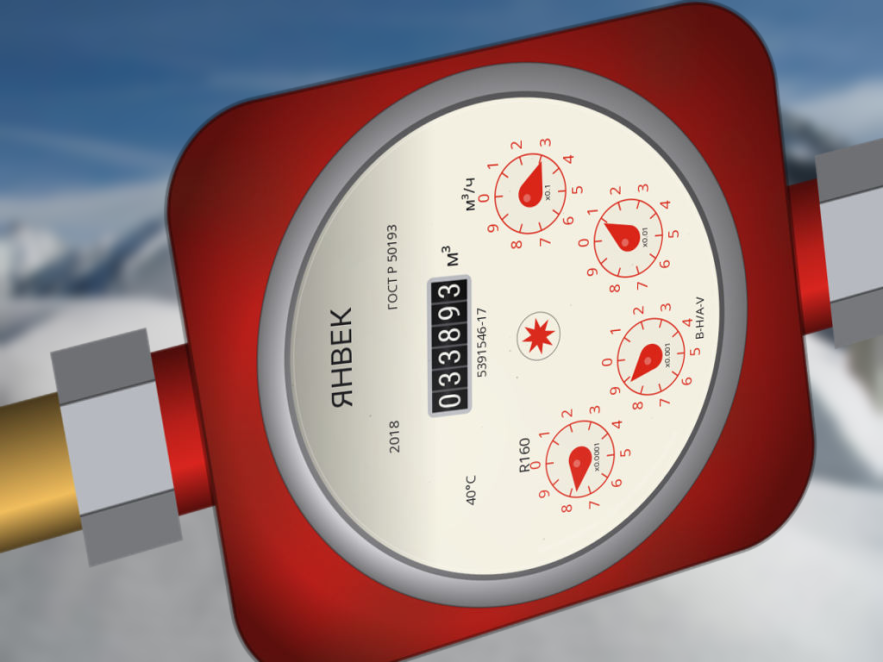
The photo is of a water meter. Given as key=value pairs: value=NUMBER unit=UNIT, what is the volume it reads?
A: value=33893.3087 unit=m³
